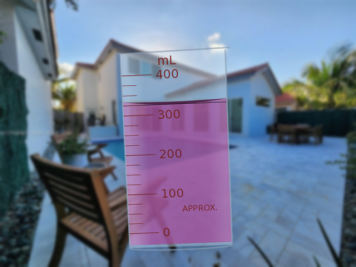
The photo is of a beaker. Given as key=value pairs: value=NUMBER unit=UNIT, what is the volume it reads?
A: value=325 unit=mL
